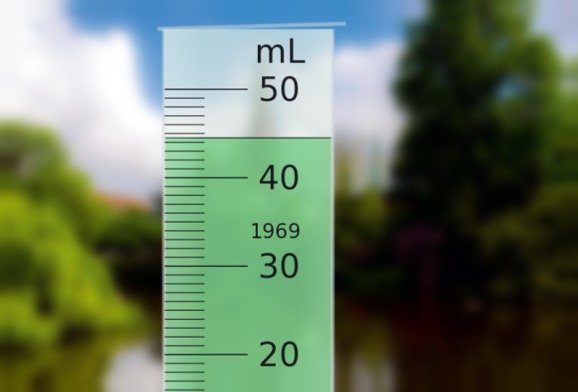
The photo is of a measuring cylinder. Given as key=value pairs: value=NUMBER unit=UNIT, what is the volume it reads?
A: value=44.5 unit=mL
